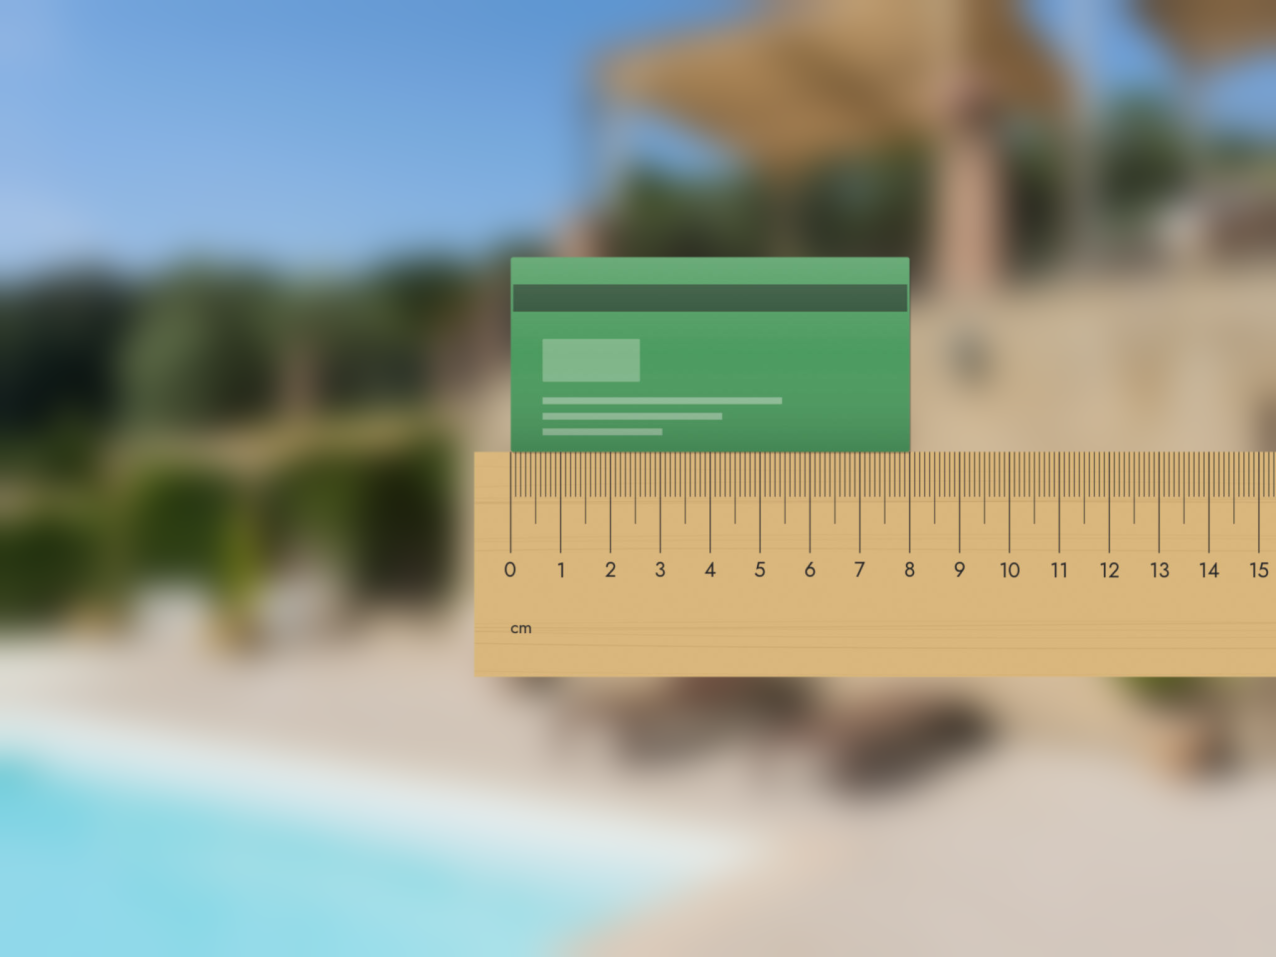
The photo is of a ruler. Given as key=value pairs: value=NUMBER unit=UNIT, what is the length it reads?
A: value=8 unit=cm
